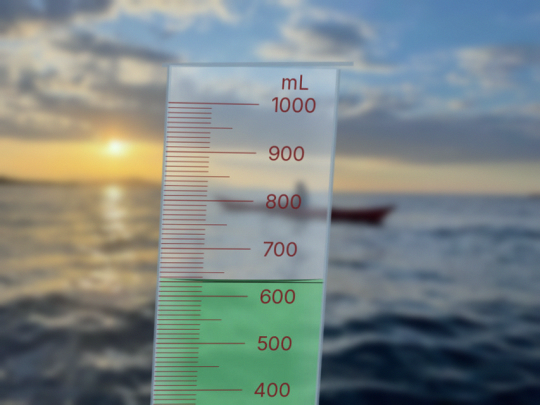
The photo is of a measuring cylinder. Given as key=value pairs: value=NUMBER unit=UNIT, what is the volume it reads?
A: value=630 unit=mL
